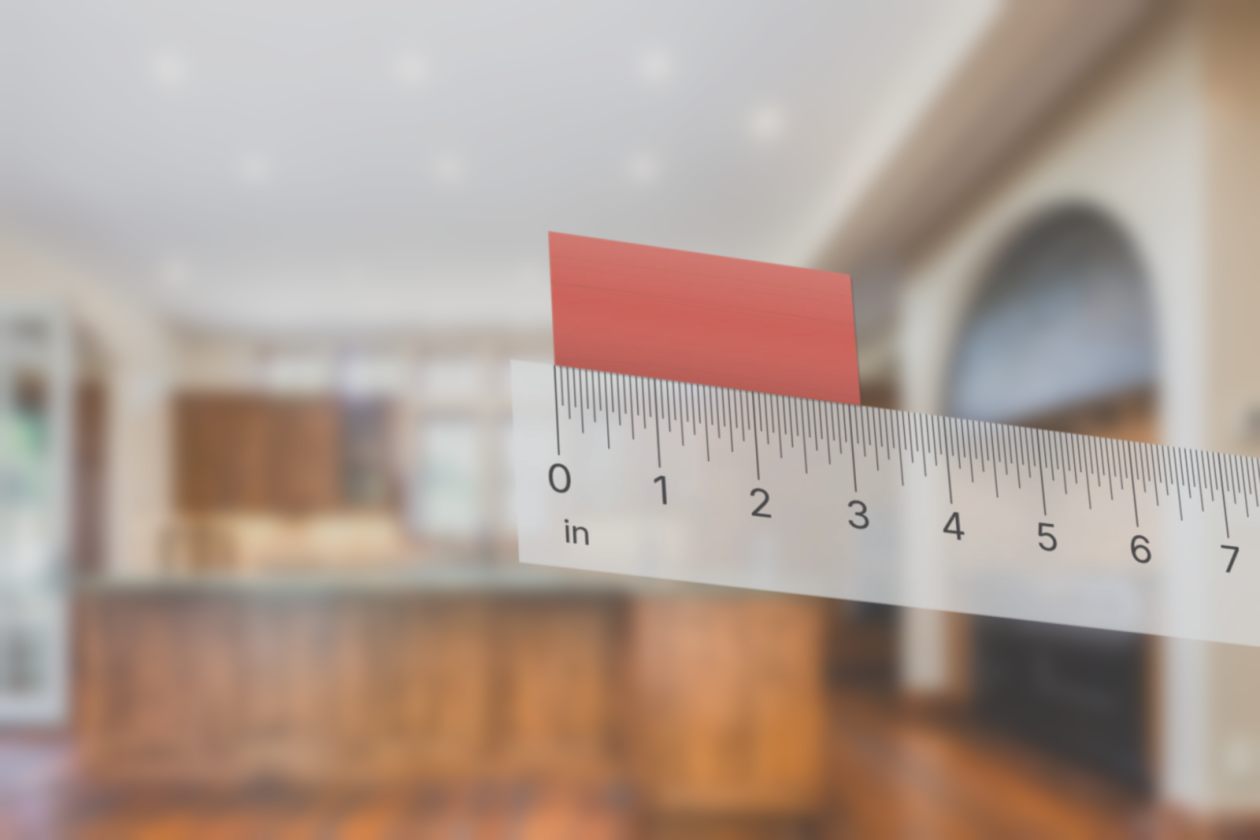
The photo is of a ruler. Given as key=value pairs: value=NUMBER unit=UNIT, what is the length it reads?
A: value=3.125 unit=in
